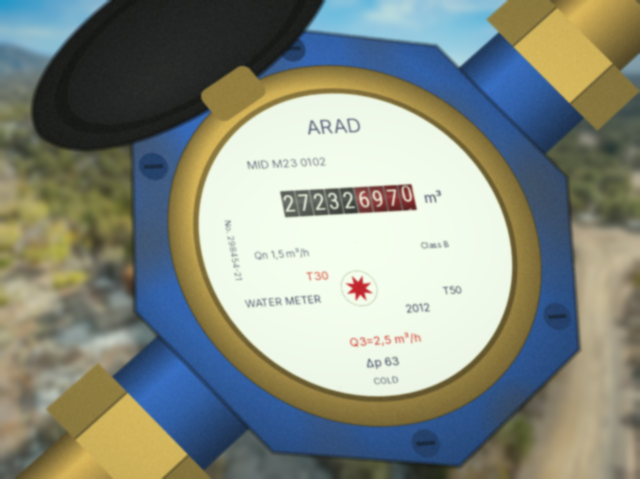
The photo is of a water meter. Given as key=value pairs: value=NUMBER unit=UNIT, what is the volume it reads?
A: value=27232.6970 unit=m³
